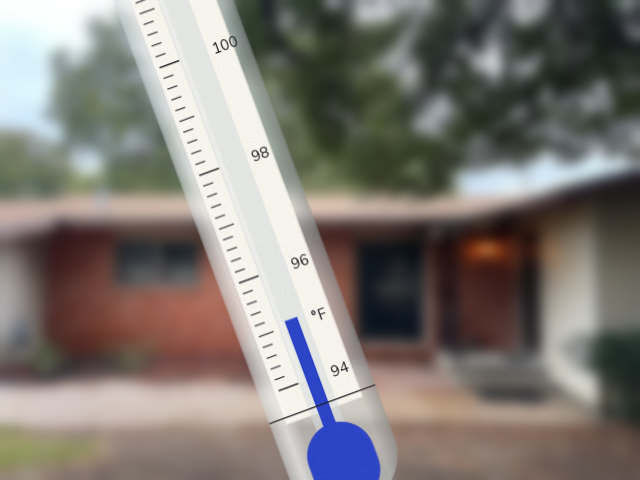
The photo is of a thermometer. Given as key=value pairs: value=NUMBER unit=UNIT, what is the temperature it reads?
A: value=95.1 unit=°F
